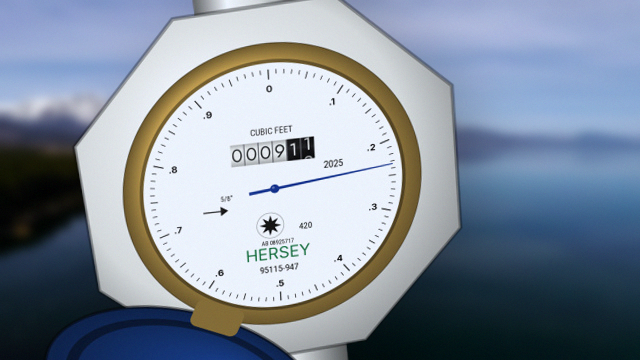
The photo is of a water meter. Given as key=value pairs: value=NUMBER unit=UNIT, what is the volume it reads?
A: value=911.23 unit=ft³
